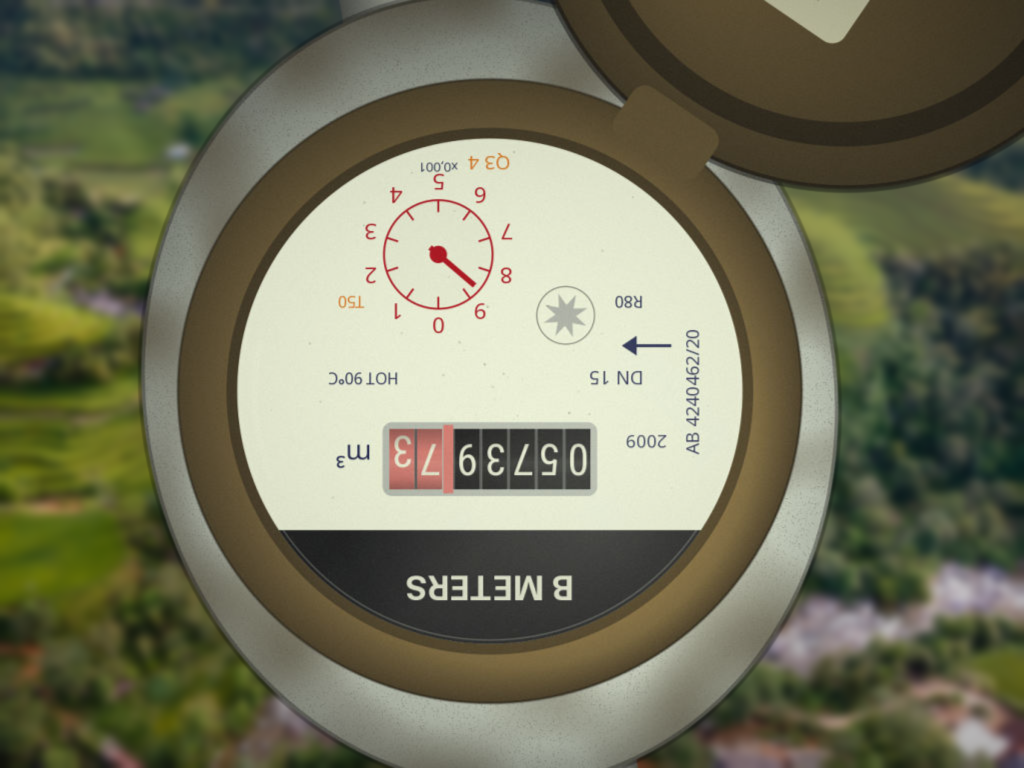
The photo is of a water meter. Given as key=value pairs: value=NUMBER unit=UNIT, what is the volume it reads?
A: value=5739.728 unit=m³
